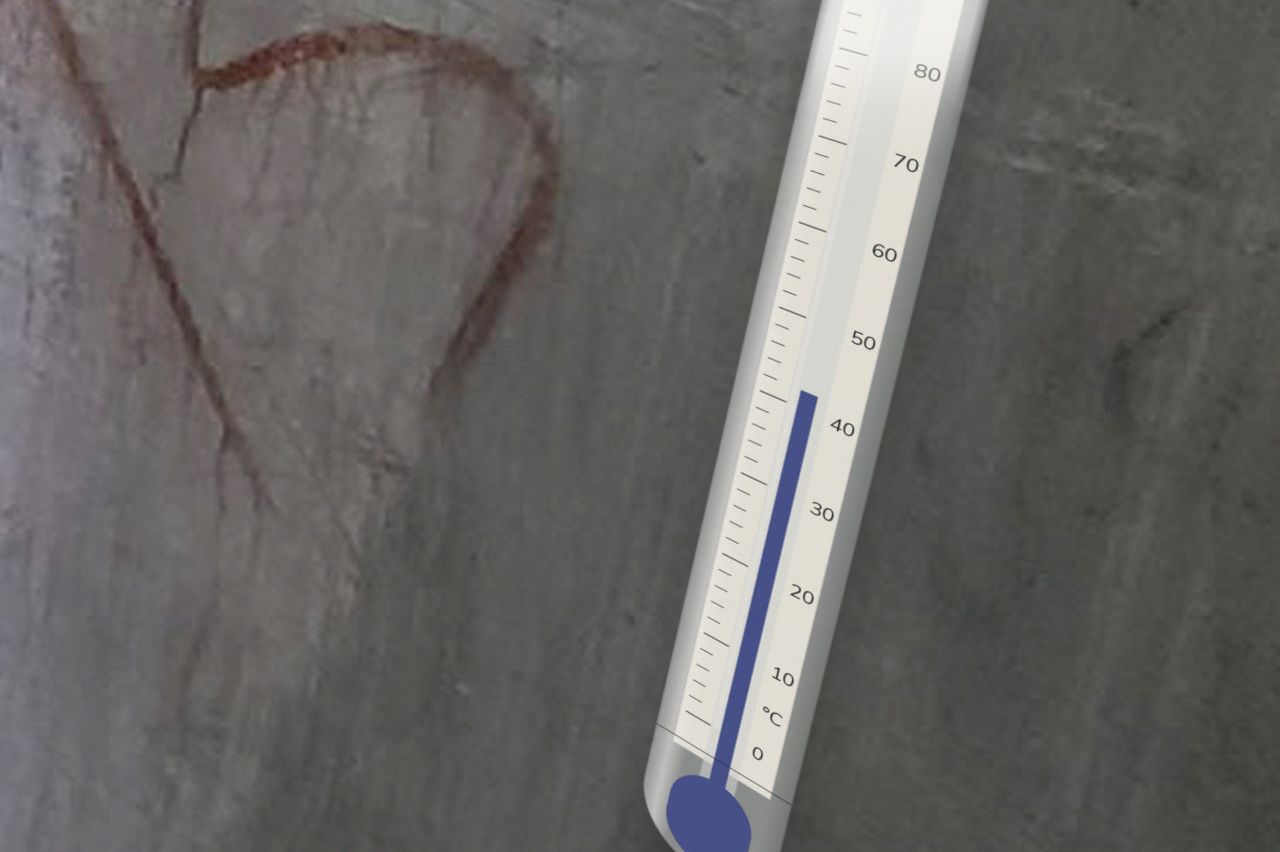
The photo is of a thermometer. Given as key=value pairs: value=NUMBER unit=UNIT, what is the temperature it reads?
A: value=42 unit=°C
